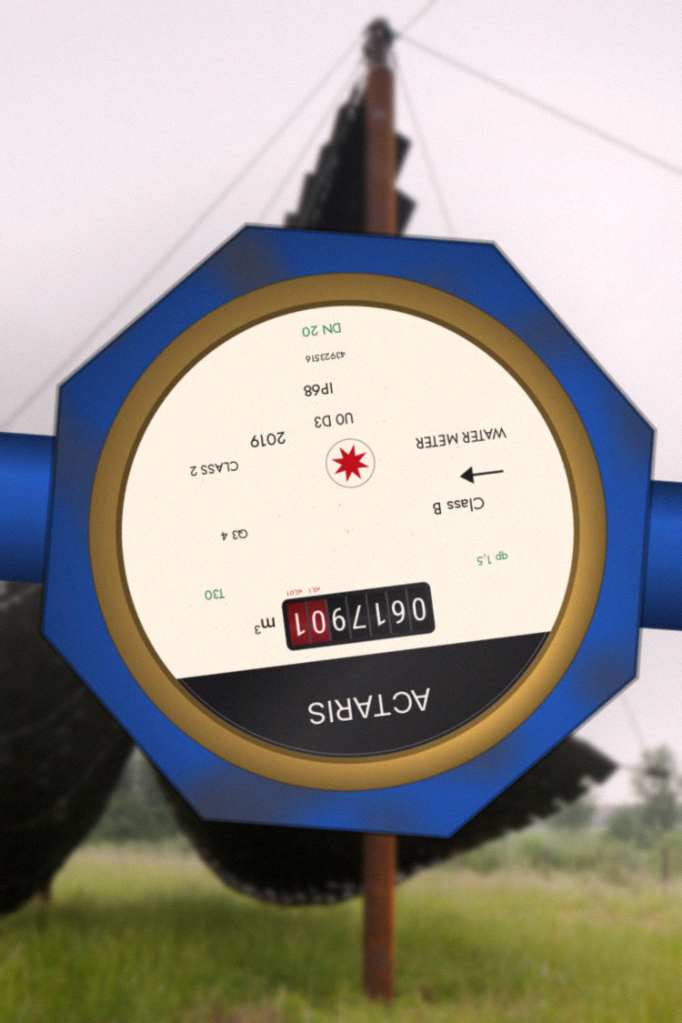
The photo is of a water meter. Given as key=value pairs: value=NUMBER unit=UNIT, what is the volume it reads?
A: value=6179.01 unit=m³
